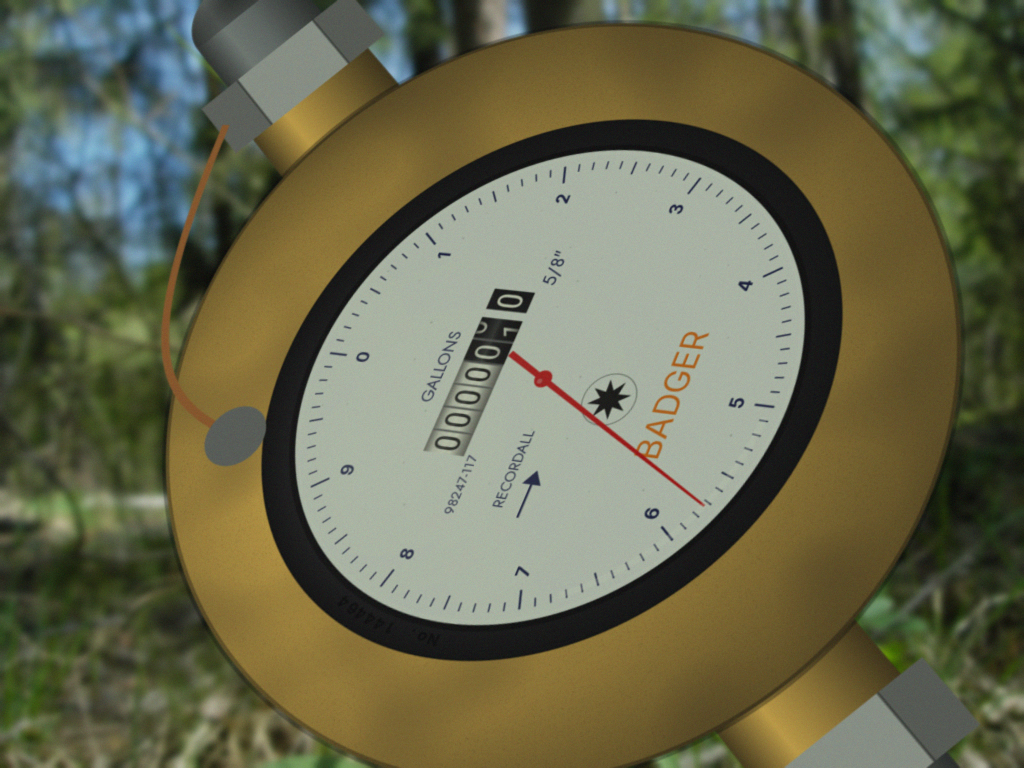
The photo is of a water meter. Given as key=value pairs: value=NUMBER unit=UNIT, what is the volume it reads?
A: value=5.7 unit=gal
